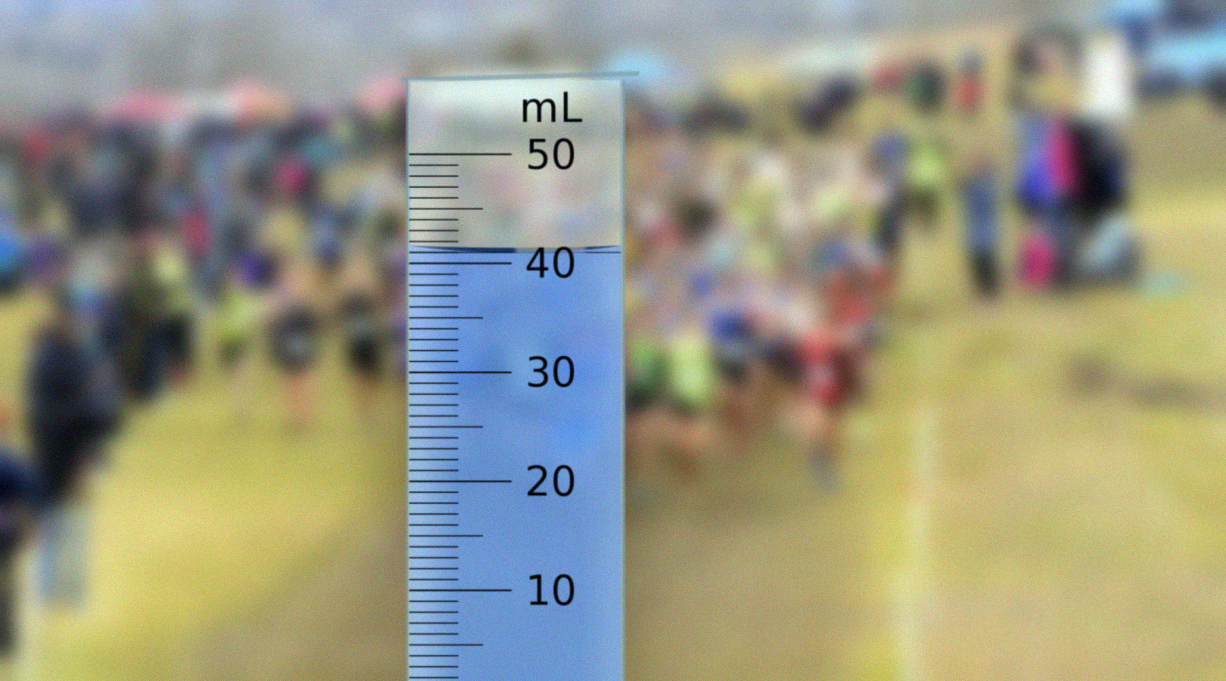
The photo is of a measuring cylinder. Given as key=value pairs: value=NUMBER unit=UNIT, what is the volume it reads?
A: value=41 unit=mL
